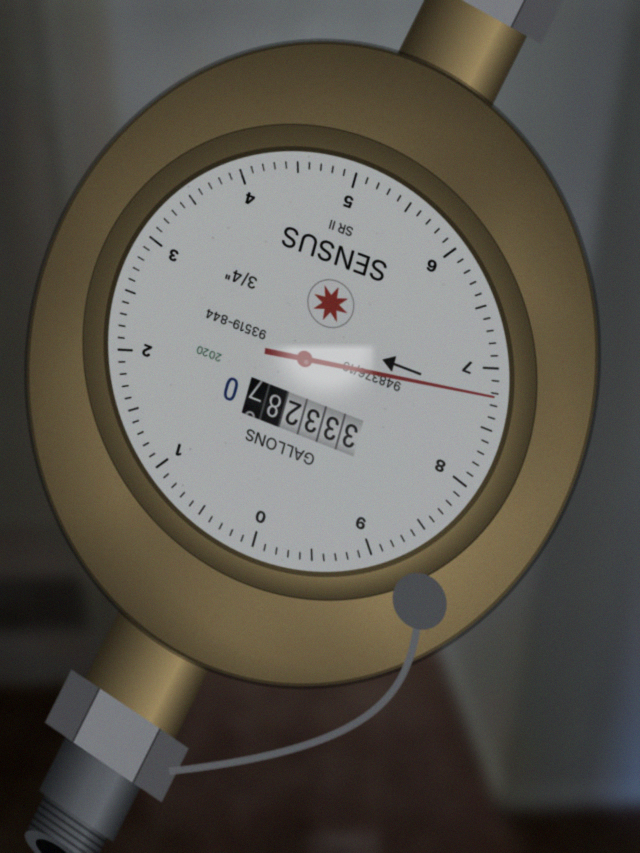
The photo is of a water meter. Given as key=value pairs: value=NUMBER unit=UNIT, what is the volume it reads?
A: value=3332867.2 unit=gal
